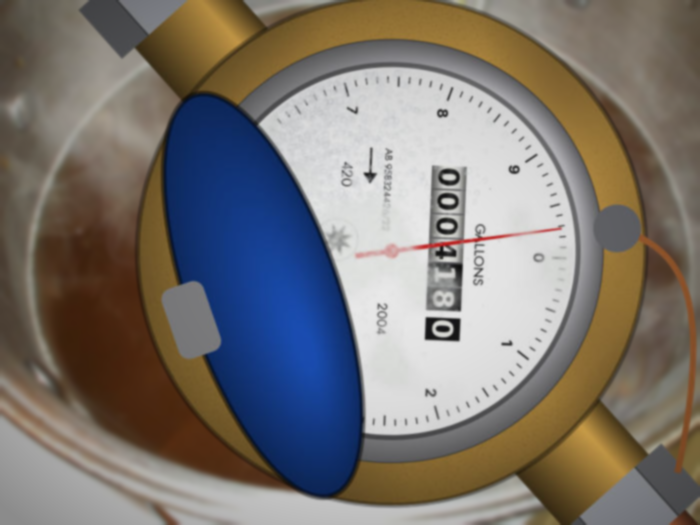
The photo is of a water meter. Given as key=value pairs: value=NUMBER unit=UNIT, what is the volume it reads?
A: value=4179.7 unit=gal
